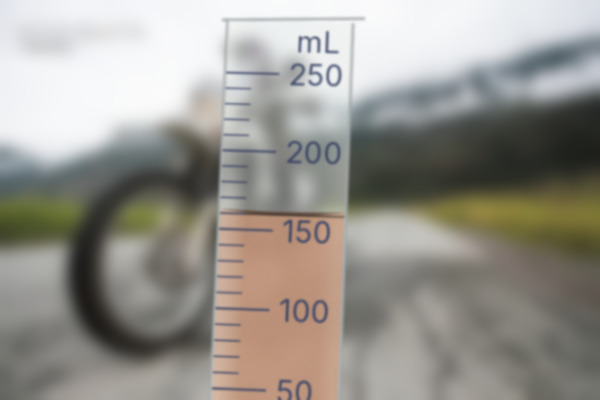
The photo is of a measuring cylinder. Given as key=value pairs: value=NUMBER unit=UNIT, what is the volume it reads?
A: value=160 unit=mL
